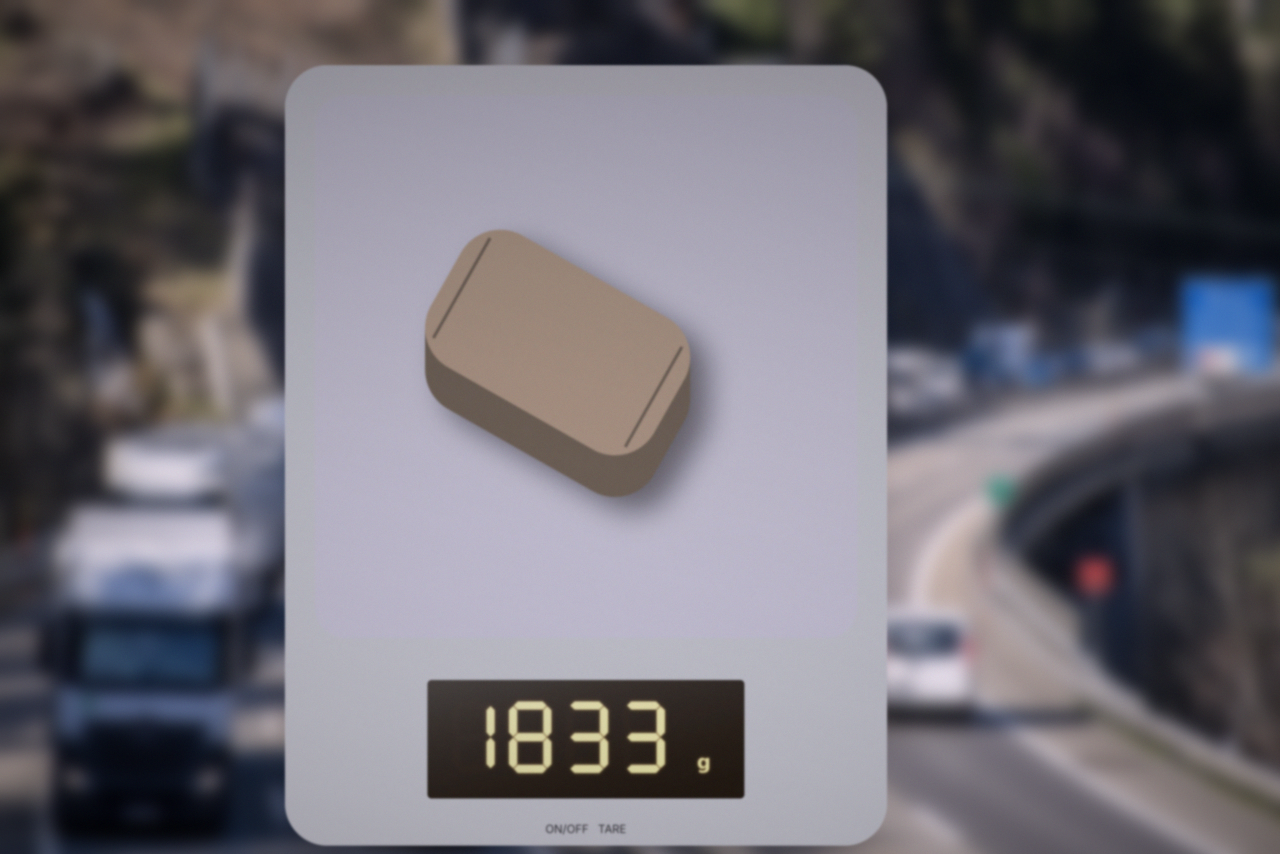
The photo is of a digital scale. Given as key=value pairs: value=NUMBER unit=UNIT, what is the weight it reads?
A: value=1833 unit=g
